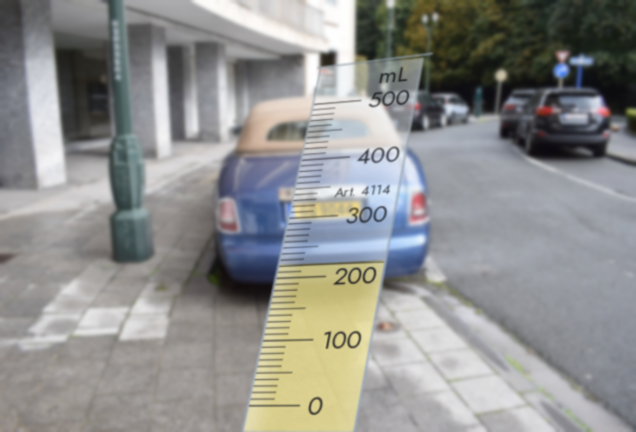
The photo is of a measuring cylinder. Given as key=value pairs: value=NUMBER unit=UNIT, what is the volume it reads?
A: value=220 unit=mL
